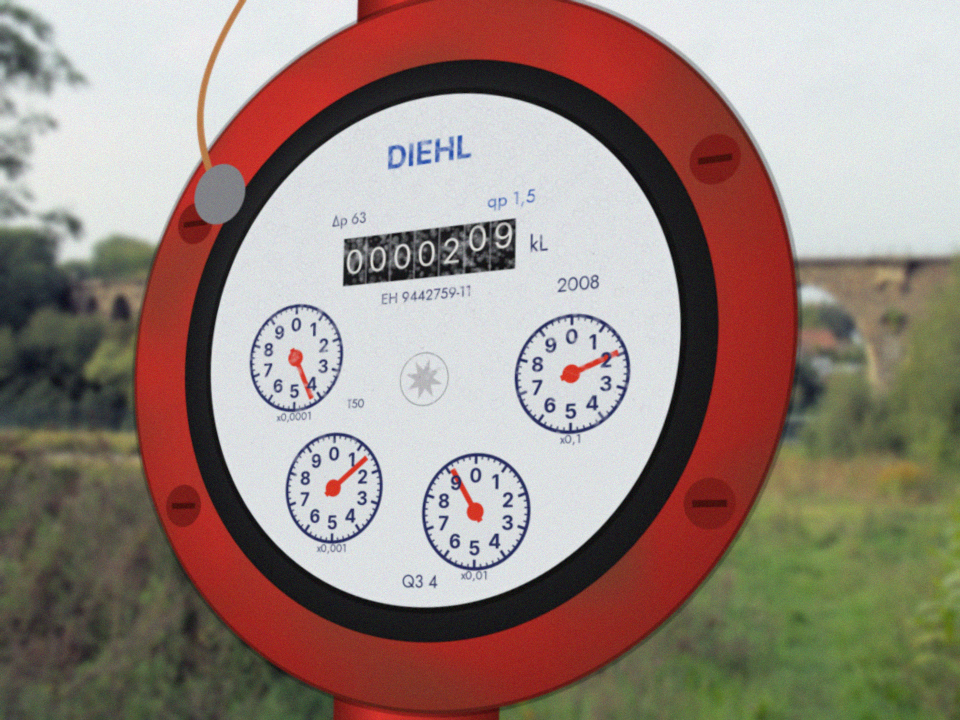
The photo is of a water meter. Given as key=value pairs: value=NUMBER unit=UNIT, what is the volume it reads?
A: value=209.1914 unit=kL
